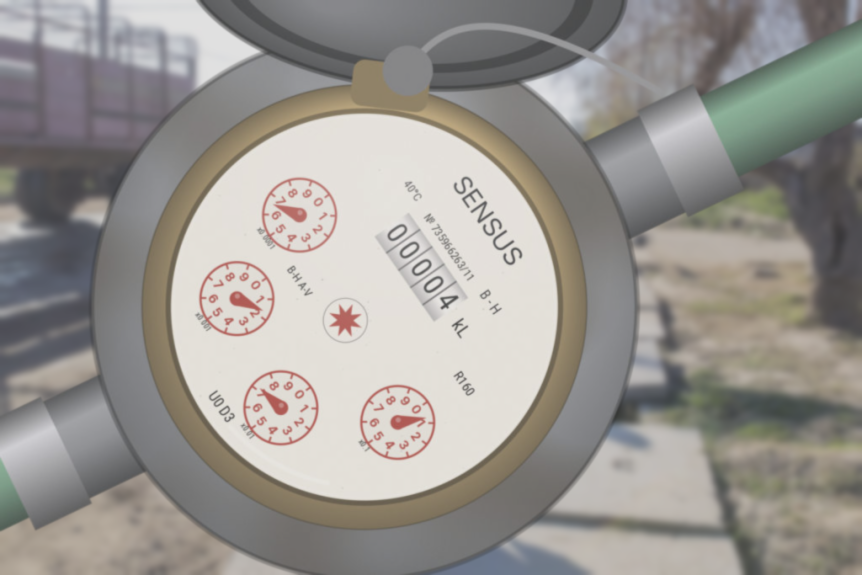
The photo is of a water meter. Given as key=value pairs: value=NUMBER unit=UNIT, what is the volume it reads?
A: value=4.0716 unit=kL
